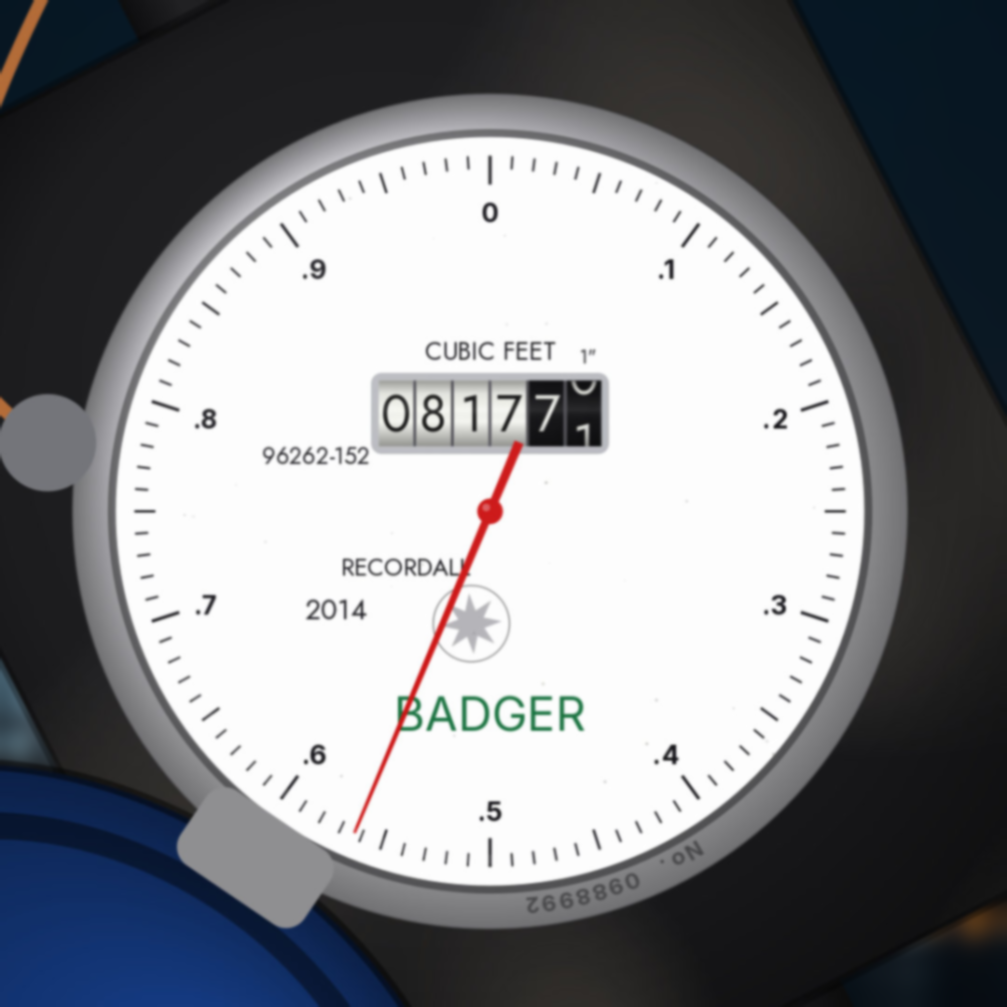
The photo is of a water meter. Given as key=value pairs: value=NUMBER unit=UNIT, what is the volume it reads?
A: value=81770.56 unit=ft³
